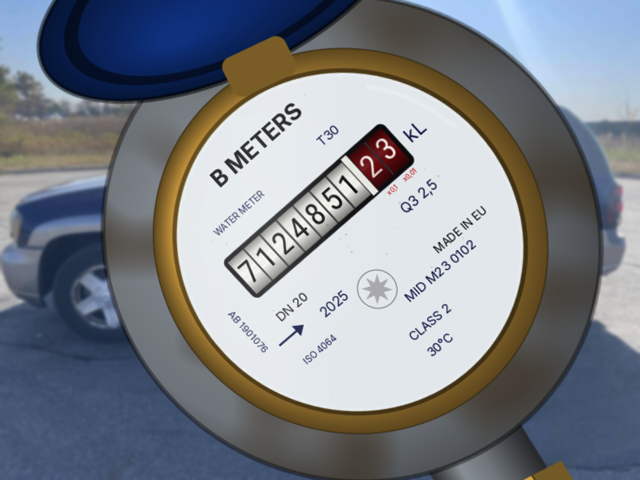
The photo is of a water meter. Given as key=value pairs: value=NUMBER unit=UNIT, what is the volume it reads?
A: value=7124851.23 unit=kL
